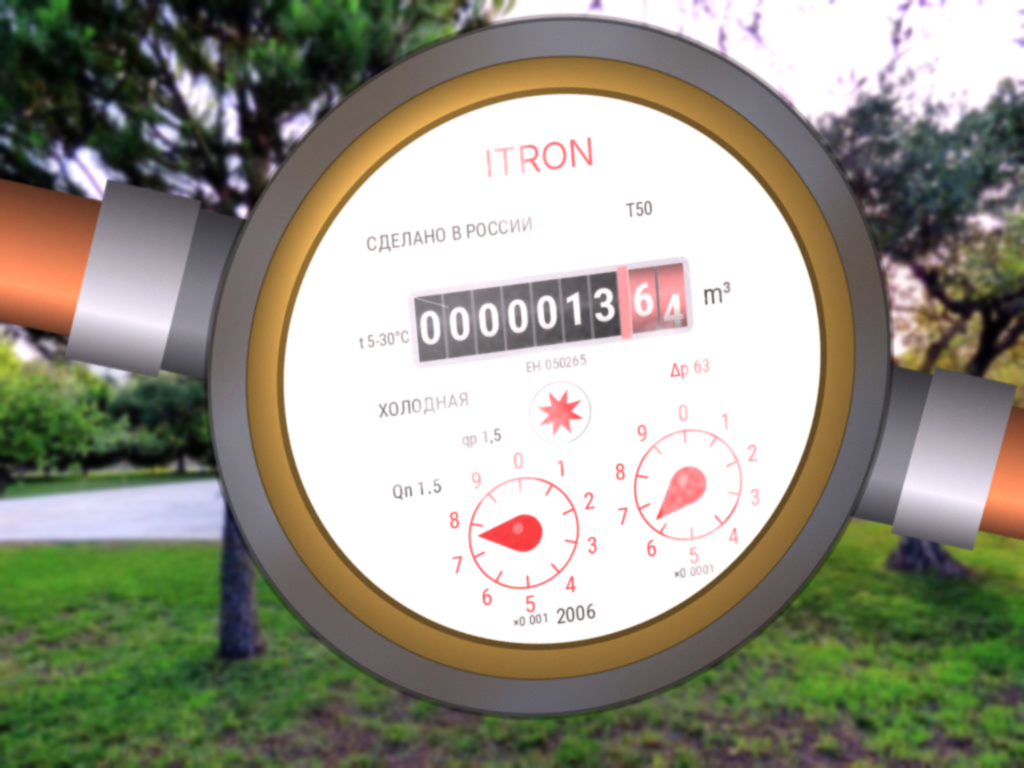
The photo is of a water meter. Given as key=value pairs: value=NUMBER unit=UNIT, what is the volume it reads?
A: value=13.6376 unit=m³
